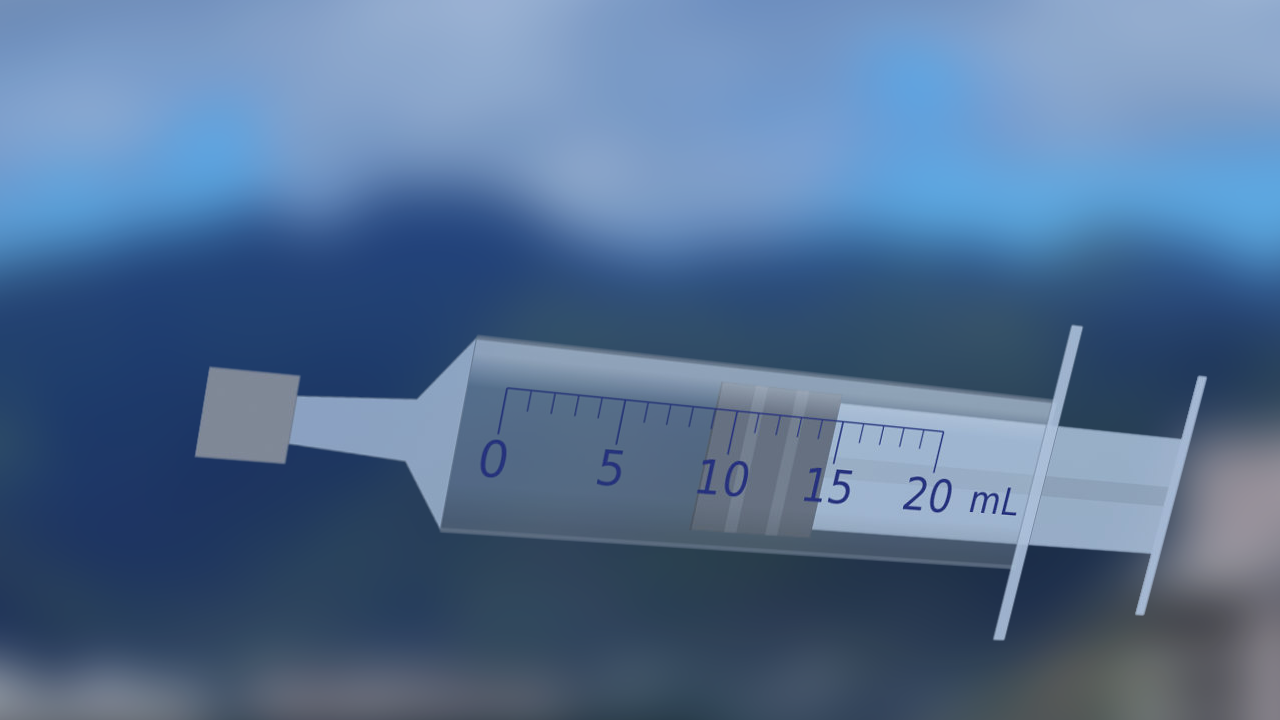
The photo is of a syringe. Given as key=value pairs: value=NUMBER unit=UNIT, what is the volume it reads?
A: value=9 unit=mL
